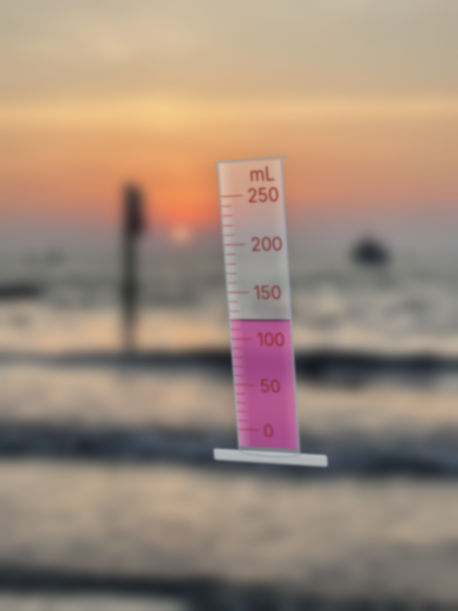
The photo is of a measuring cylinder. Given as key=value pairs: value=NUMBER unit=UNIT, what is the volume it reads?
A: value=120 unit=mL
